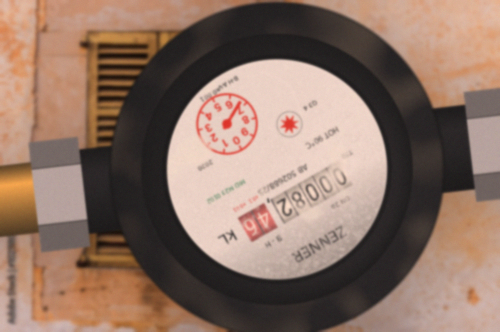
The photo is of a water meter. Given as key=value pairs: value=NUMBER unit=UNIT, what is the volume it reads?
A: value=82.466 unit=kL
